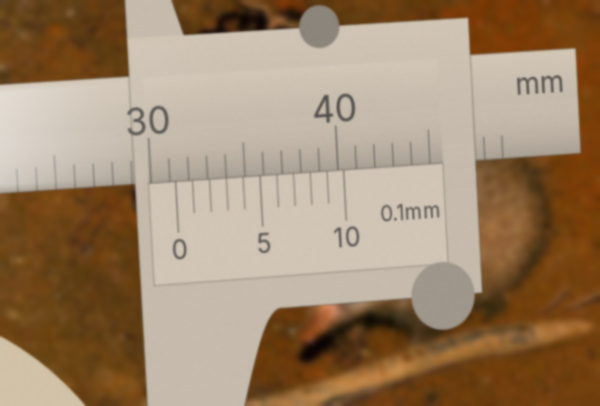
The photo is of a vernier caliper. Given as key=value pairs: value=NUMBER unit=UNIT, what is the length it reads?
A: value=31.3 unit=mm
